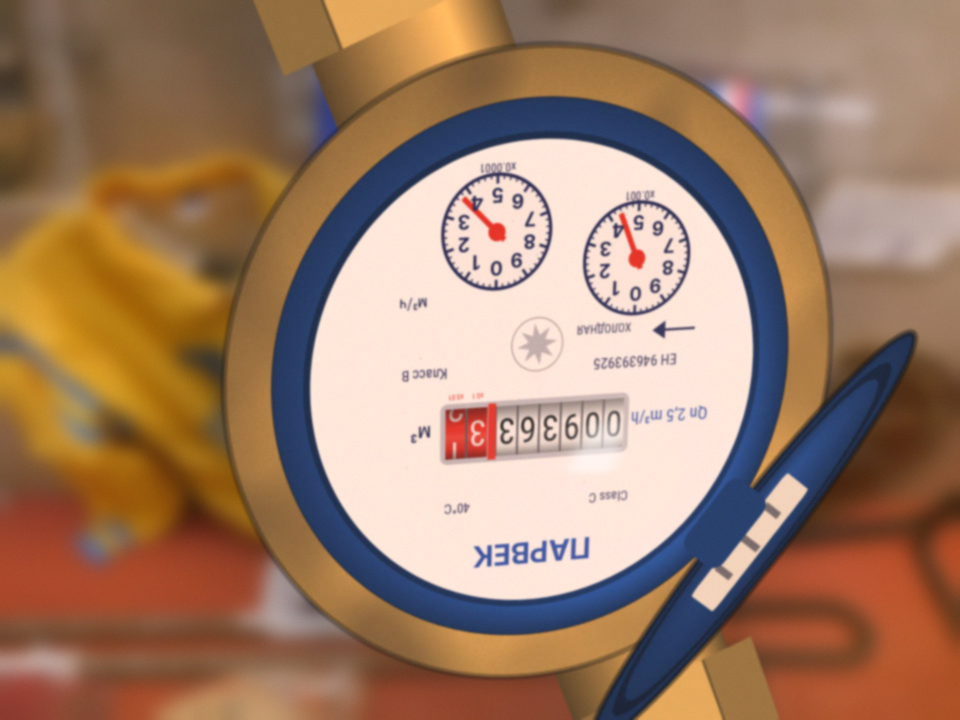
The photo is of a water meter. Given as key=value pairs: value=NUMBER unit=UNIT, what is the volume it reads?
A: value=9363.3143 unit=m³
